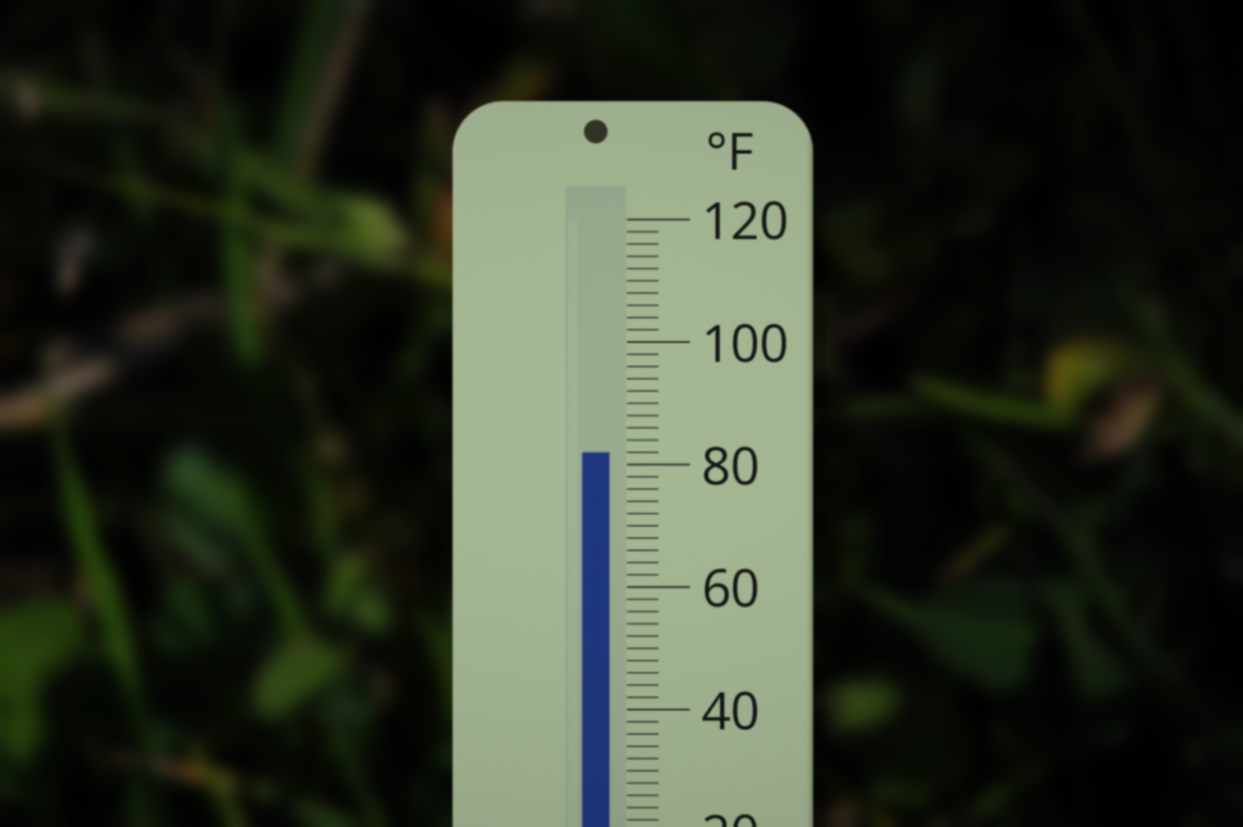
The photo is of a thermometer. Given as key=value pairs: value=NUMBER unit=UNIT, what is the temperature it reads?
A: value=82 unit=°F
